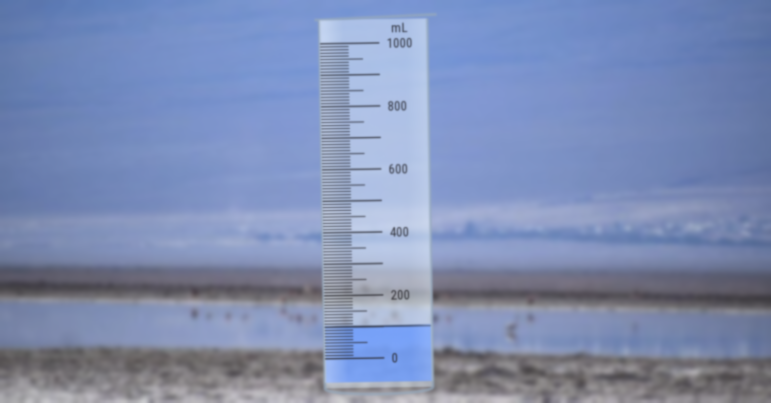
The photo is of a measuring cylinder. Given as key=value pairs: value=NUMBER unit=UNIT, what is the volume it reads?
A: value=100 unit=mL
